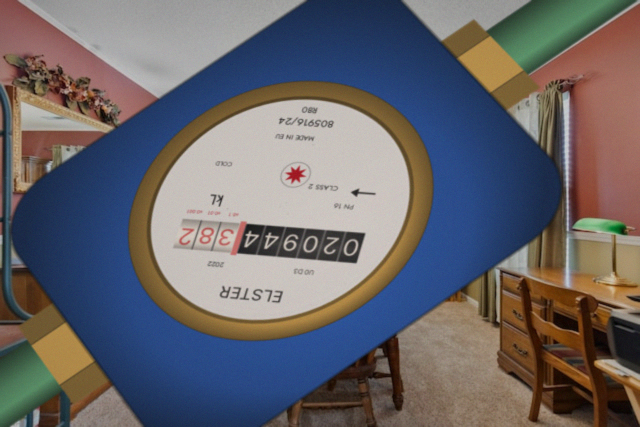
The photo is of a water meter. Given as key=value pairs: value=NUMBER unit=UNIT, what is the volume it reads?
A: value=20944.382 unit=kL
